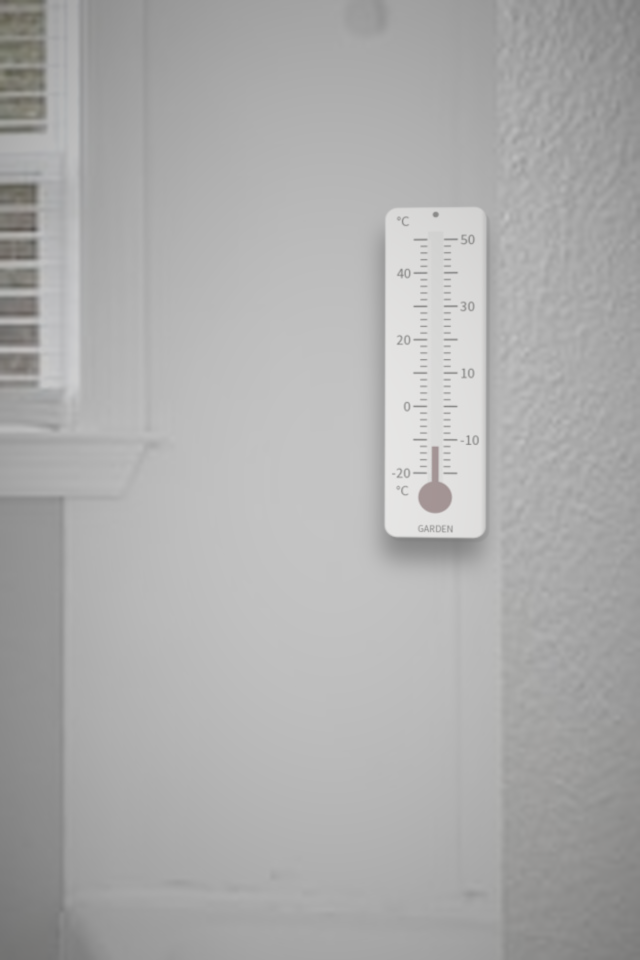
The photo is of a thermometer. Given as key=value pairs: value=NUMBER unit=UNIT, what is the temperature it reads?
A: value=-12 unit=°C
